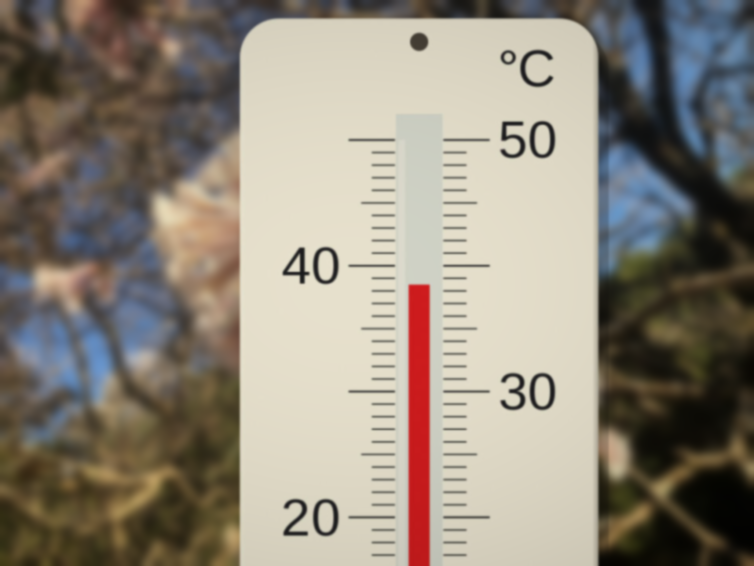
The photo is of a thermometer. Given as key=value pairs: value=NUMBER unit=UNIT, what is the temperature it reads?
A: value=38.5 unit=°C
